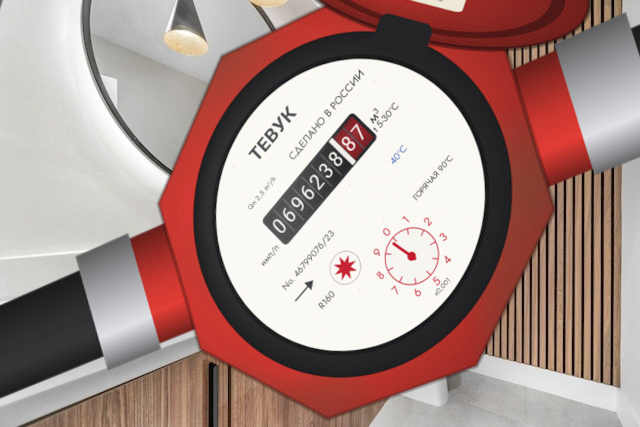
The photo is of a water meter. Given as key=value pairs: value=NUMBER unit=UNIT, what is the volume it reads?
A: value=696238.869 unit=m³
